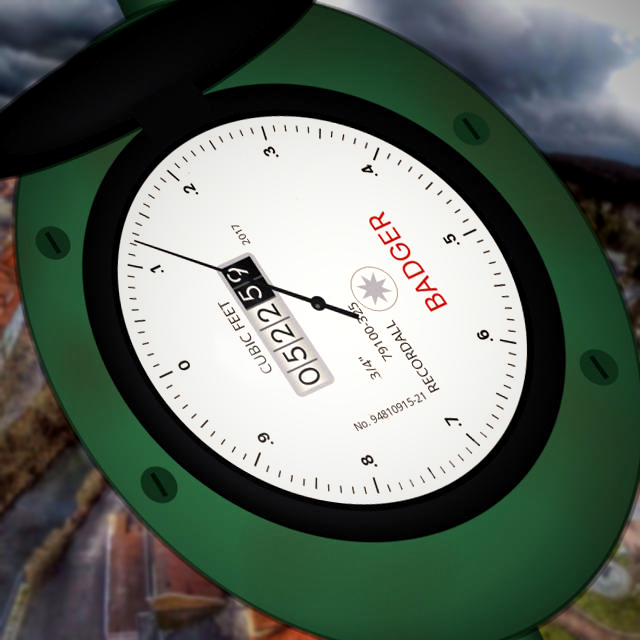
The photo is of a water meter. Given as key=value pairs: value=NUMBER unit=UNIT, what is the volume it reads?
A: value=52259.12 unit=ft³
